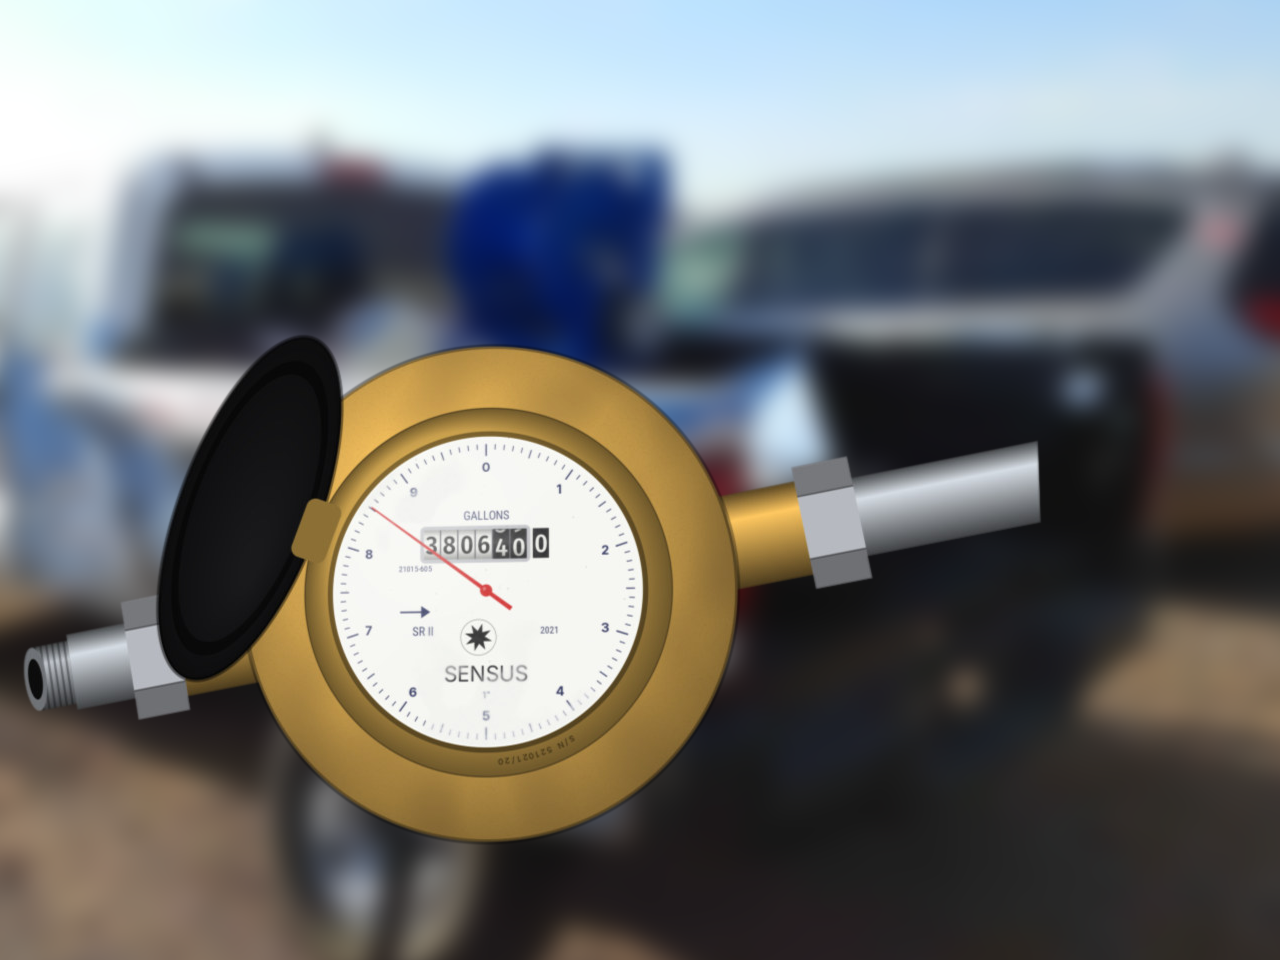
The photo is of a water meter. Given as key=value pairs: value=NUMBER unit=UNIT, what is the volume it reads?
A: value=3806398.5 unit=gal
